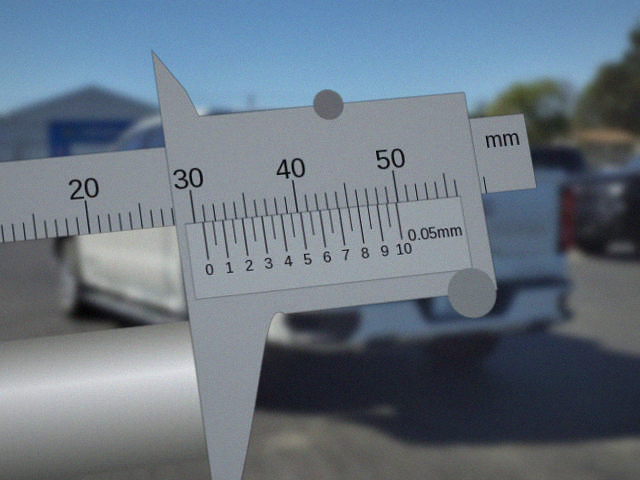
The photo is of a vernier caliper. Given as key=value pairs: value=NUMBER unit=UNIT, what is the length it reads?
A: value=30.8 unit=mm
